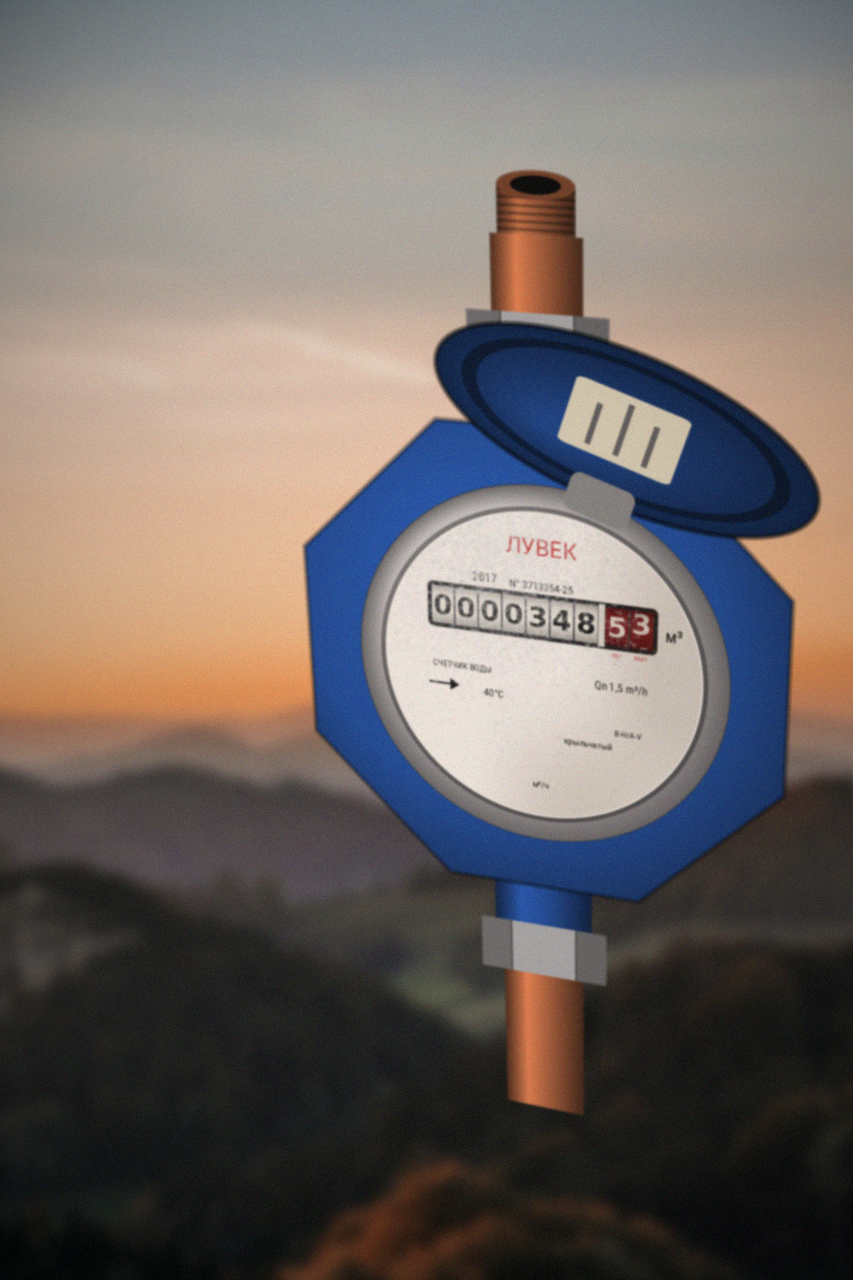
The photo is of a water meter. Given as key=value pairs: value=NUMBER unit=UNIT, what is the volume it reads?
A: value=348.53 unit=m³
